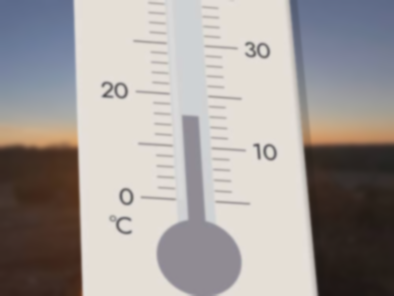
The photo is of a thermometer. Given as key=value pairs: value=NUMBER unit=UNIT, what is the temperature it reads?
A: value=16 unit=°C
